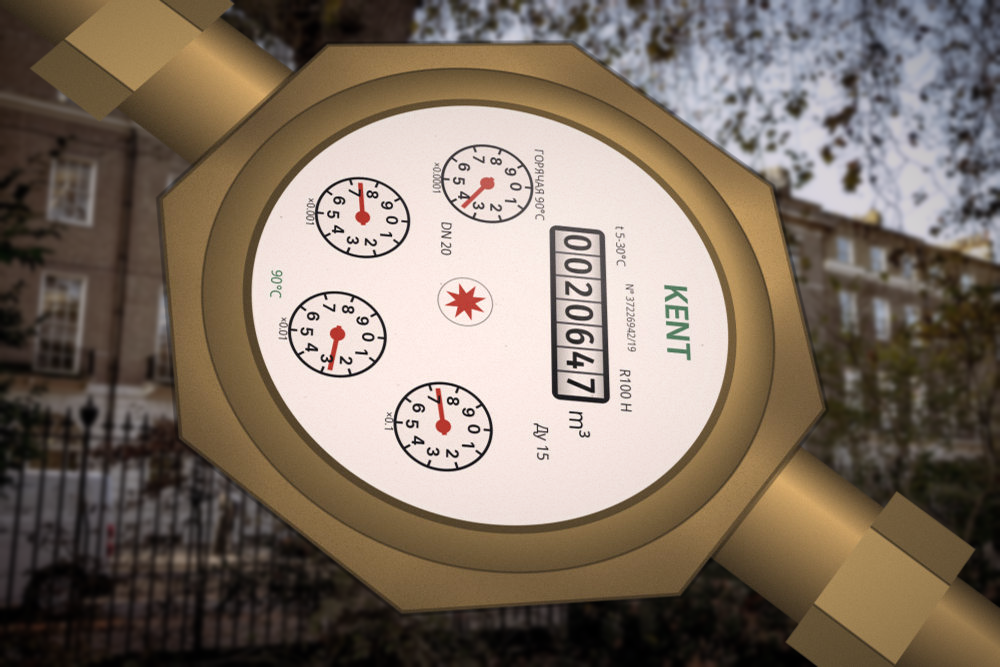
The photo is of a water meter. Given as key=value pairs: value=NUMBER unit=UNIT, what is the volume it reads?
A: value=20647.7273 unit=m³
